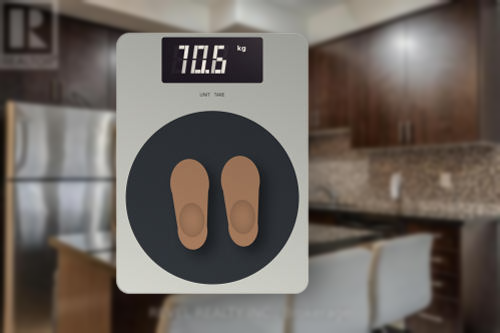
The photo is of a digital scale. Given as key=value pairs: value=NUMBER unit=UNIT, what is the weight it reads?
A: value=70.6 unit=kg
